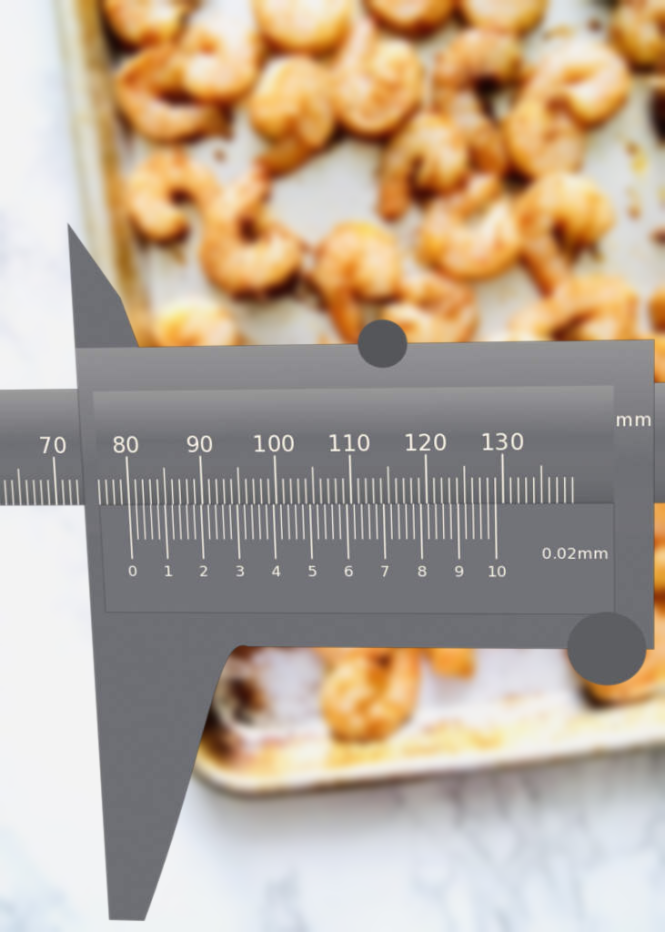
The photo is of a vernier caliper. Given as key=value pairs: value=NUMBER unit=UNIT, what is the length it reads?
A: value=80.0 unit=mm
